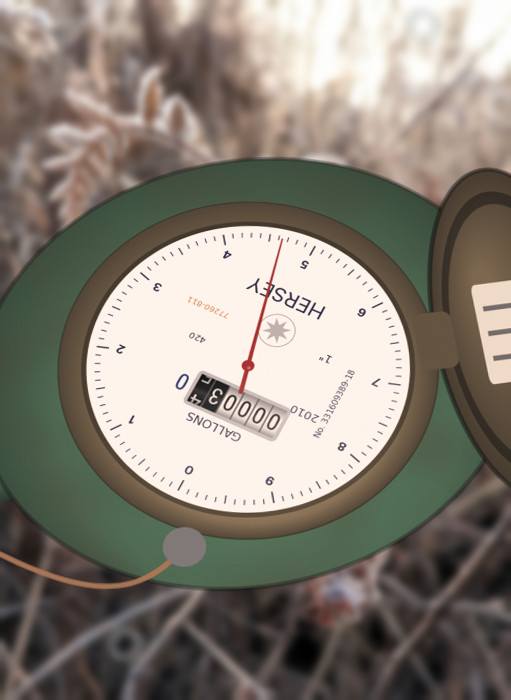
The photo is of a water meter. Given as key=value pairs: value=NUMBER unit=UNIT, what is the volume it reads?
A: value=344.6 unit=gal
